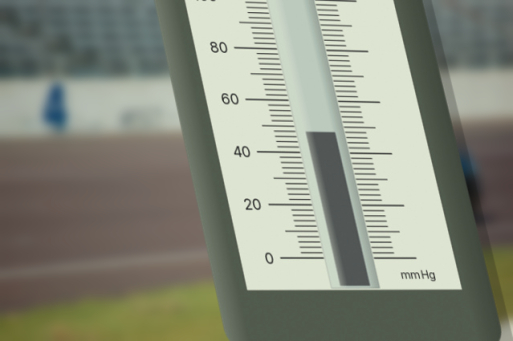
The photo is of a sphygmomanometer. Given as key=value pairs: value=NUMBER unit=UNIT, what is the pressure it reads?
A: value=48 unit=mmHg
